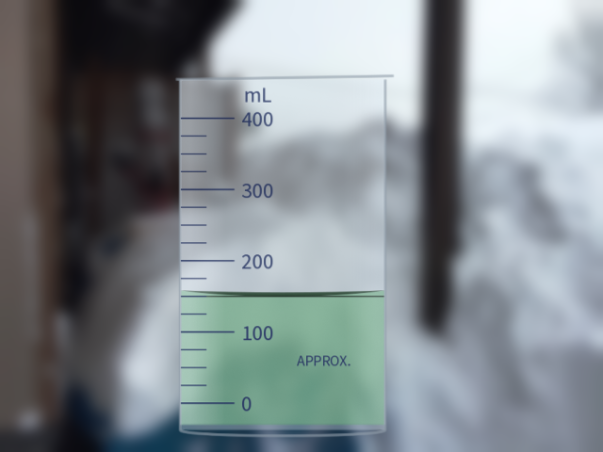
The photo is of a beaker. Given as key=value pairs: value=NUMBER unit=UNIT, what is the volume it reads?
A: value=150 unit=mL
